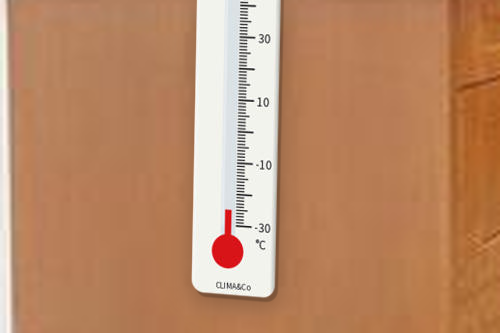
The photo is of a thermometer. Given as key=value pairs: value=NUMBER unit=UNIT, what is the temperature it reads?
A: value=-25 unit=°C
